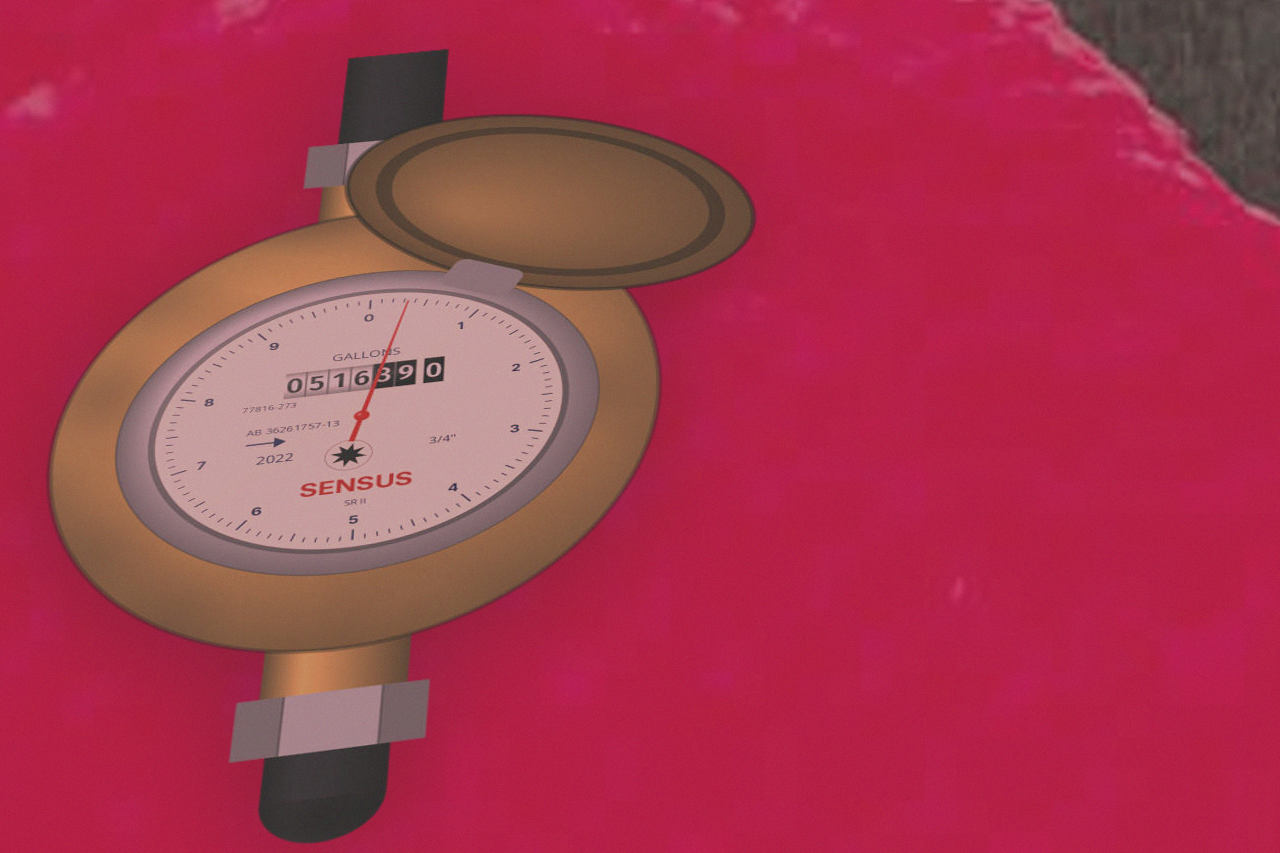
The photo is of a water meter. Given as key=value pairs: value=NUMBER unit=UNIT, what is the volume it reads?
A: value=516390.3 unit=gal
